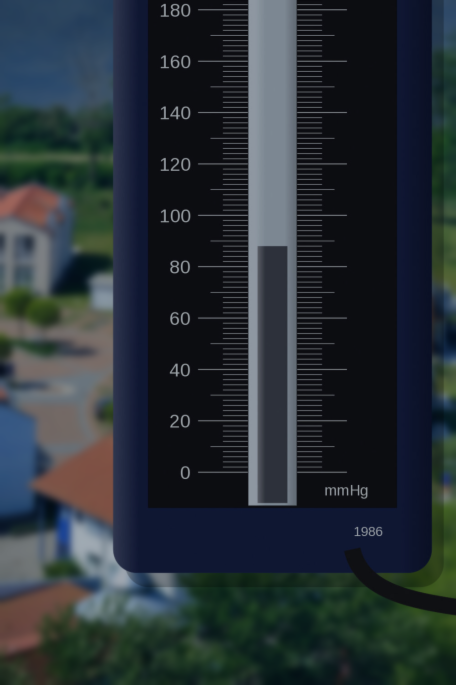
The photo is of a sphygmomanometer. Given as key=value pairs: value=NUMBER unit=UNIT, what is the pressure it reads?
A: value=88 unit=mmHg
